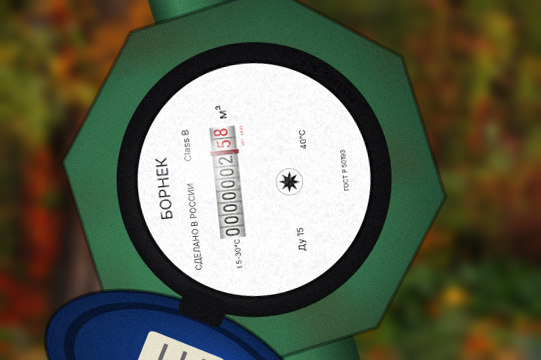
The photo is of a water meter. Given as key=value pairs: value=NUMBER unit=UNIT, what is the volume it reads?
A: value=2.58 unit=m³
